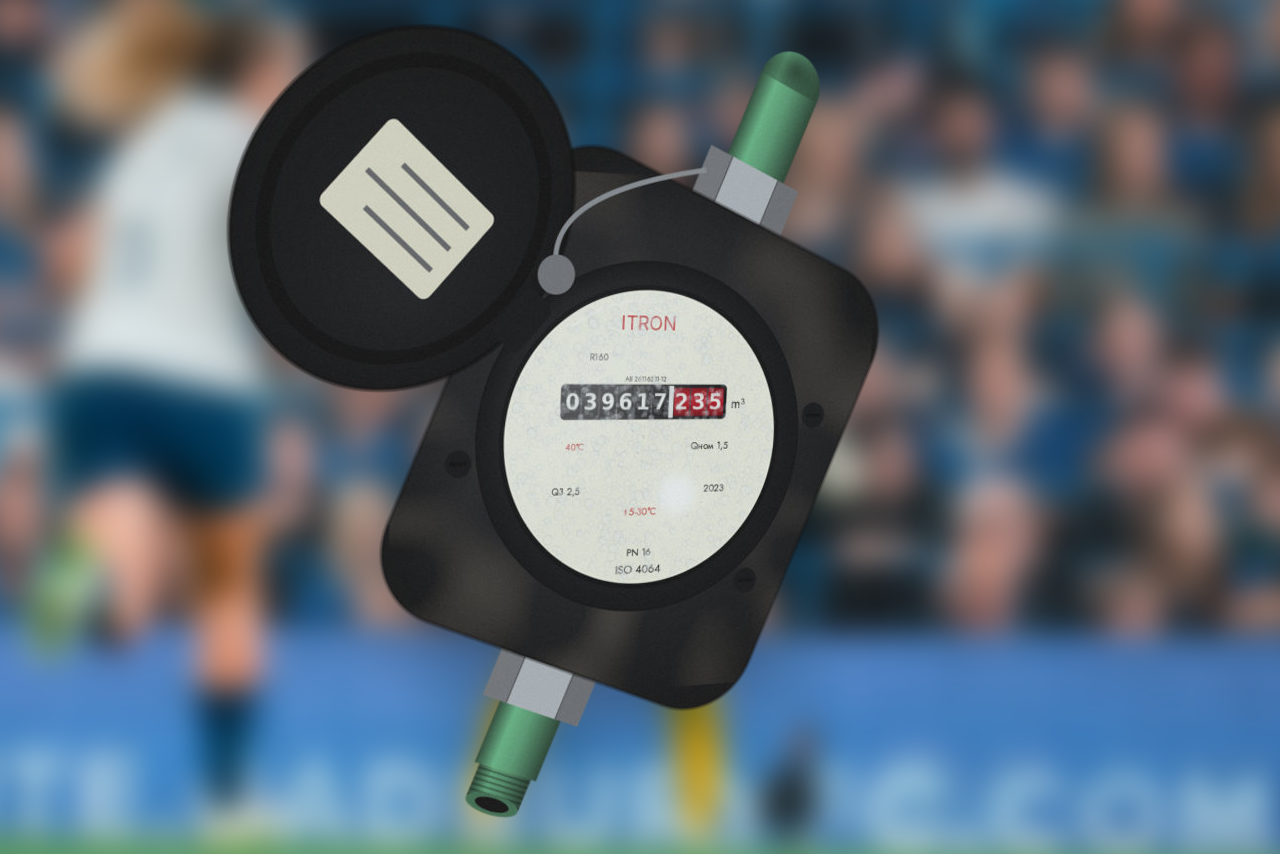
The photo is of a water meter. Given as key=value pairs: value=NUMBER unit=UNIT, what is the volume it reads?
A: value=39617.235 unit=m³
